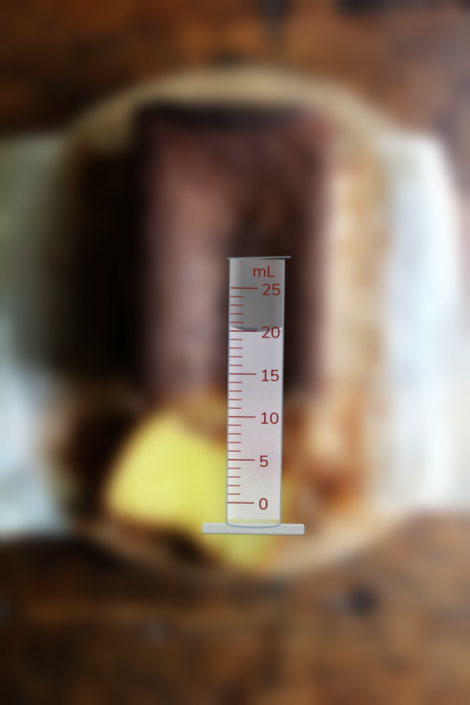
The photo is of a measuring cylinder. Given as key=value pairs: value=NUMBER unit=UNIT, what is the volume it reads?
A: value=20 unit=mL
